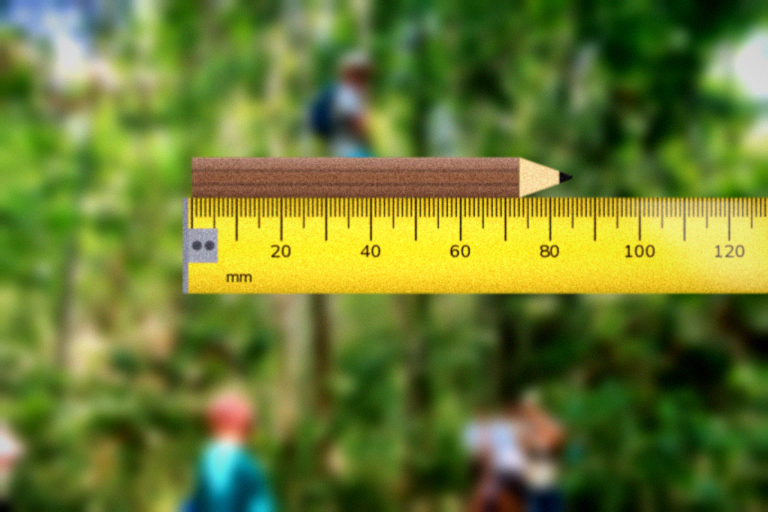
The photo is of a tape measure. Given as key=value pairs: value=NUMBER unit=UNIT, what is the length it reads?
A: value=85 unit=mm
